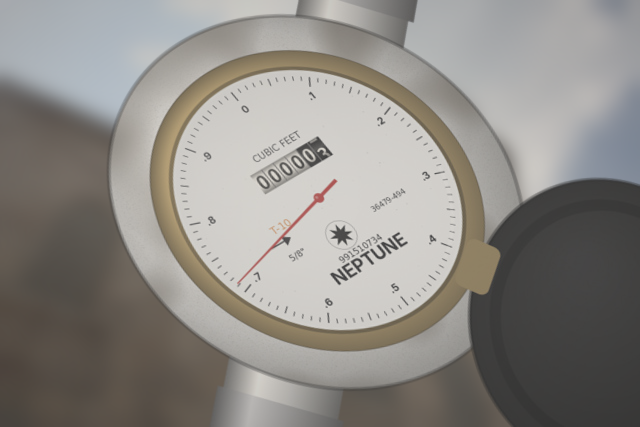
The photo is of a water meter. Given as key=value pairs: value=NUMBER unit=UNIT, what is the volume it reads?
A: value=2.71 unit=ft³
